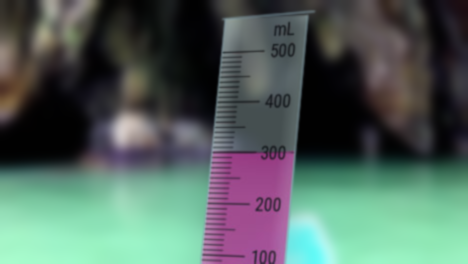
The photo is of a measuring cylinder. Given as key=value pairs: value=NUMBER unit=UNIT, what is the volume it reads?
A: value=300 unit=mL
